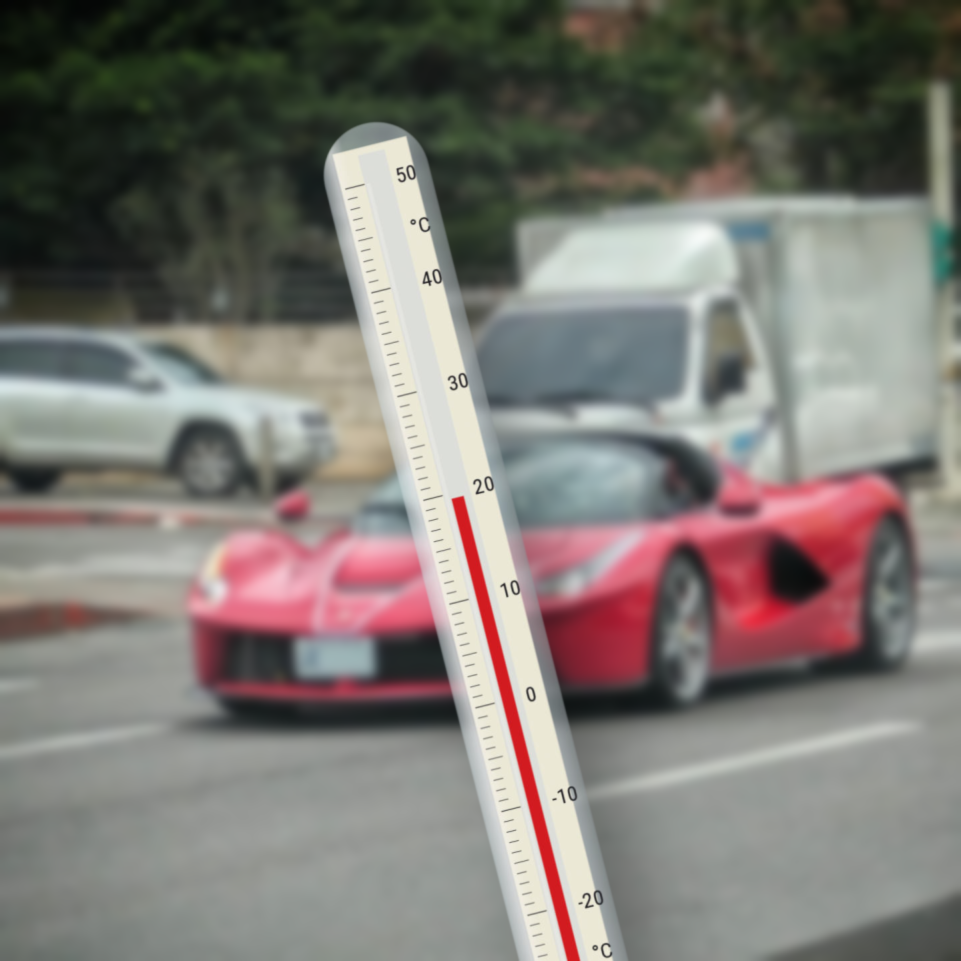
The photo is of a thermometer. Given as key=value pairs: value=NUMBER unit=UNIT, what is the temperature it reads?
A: value=19.5 unit=°C
